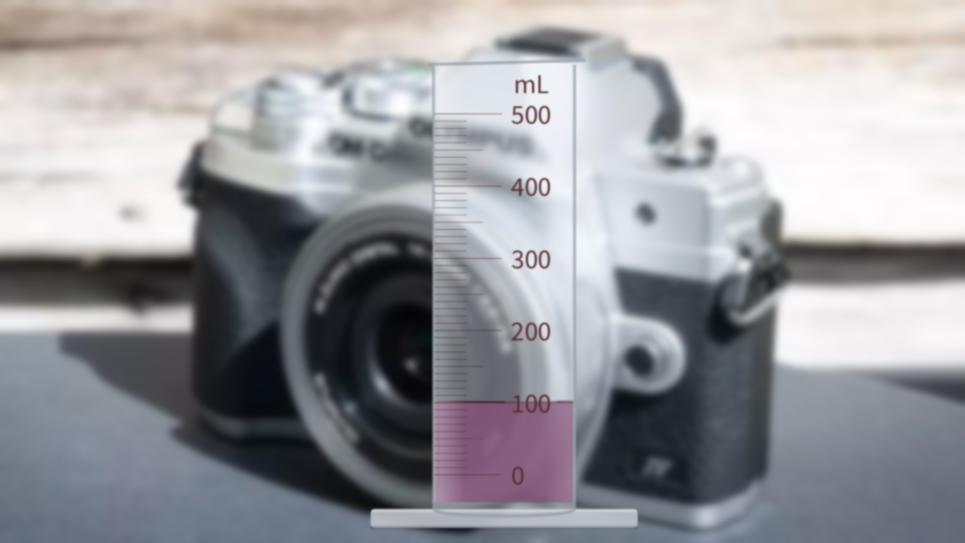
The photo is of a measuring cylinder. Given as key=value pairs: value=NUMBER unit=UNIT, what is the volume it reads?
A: value=100 unit=mL
